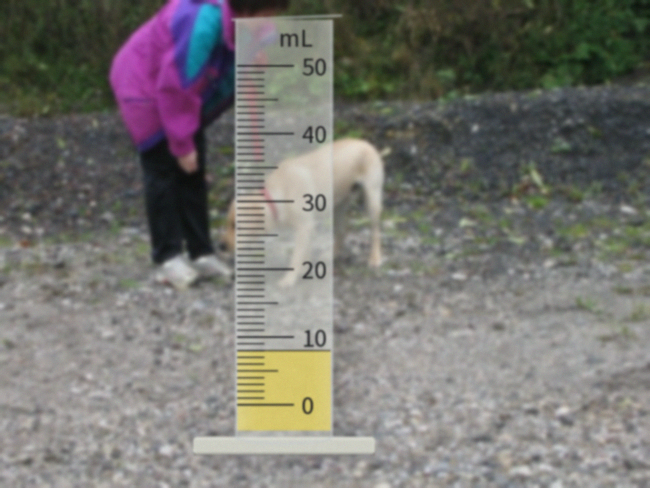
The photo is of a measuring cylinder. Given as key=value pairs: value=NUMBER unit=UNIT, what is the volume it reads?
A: value=8 unit=mL
